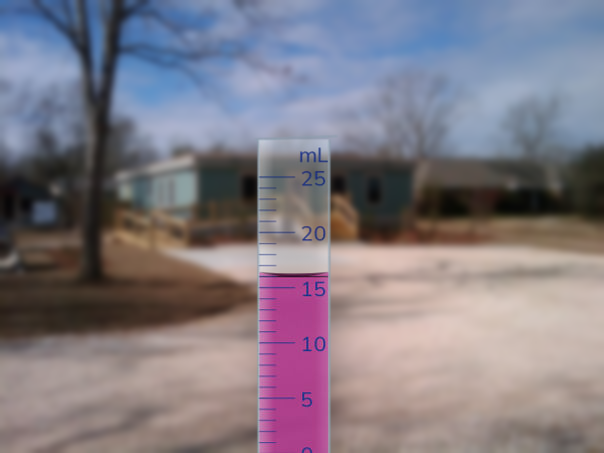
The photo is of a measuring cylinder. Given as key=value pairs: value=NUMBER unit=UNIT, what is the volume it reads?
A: value=16 unit=mL
